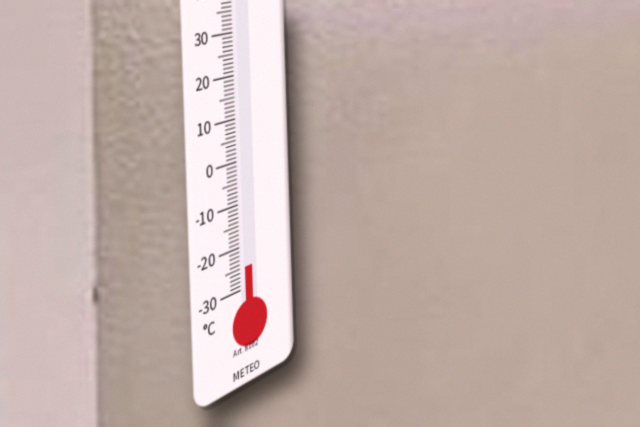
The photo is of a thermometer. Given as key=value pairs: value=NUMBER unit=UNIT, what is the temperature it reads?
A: value=-25 unit=°C
